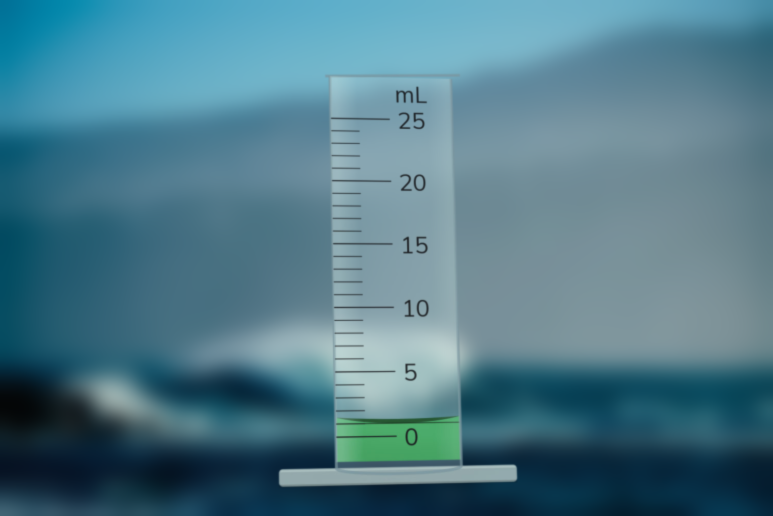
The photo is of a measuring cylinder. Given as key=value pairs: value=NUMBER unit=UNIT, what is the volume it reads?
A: value=1 unit=mL
